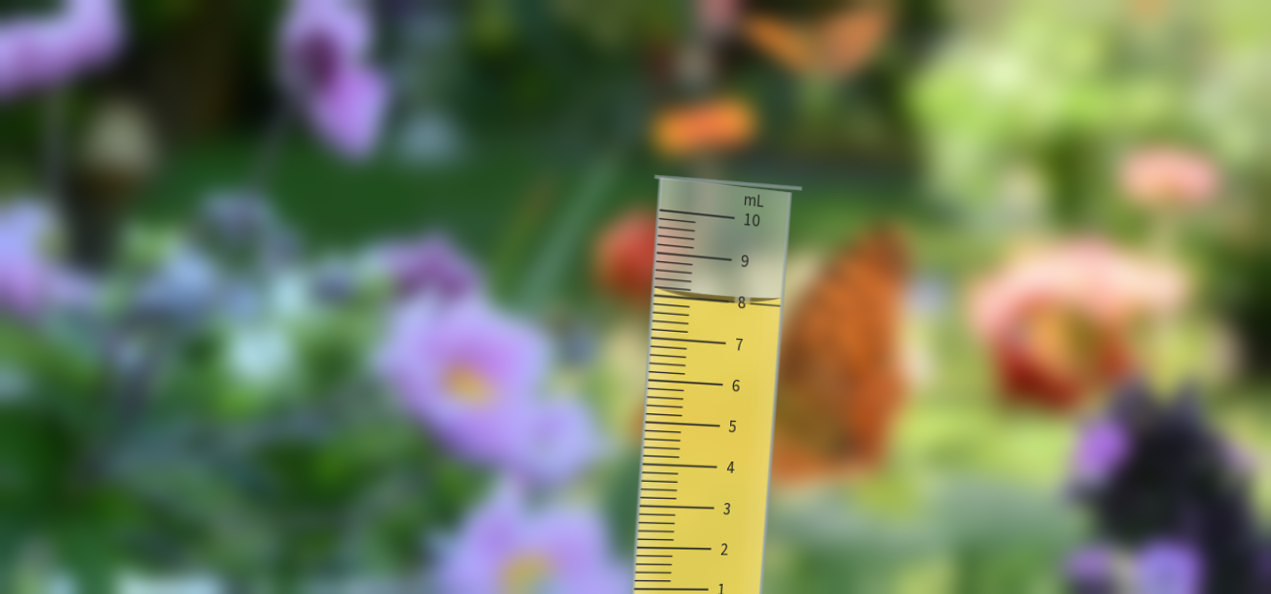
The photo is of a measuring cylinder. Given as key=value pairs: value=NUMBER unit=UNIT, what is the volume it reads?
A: value=8 unit=mL
